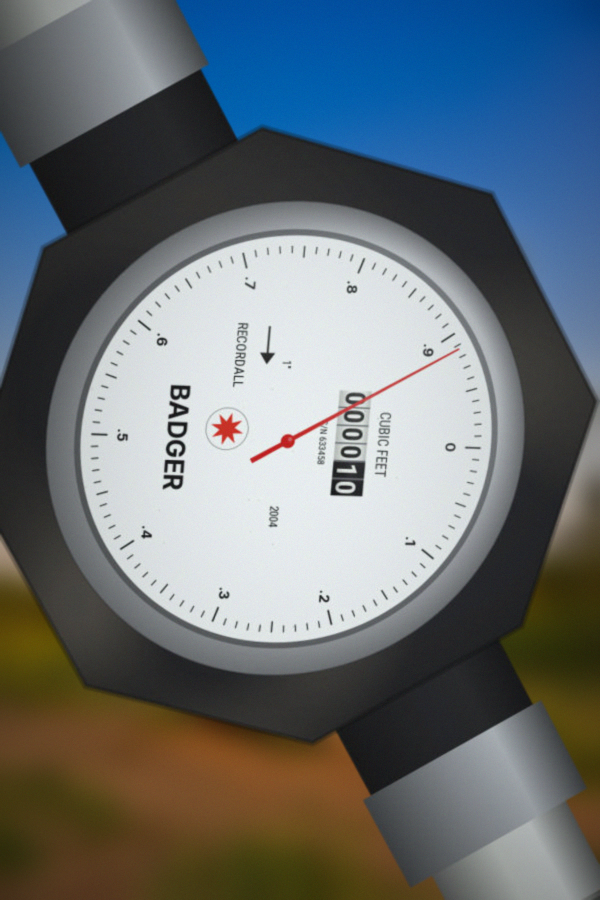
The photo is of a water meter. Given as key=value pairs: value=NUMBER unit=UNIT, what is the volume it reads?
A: value=9.91 unit=ft³
